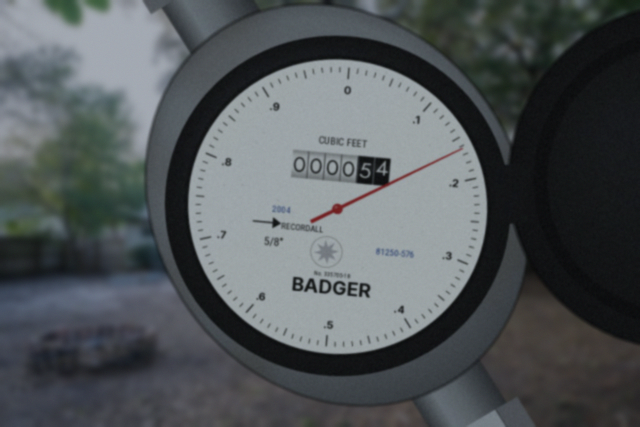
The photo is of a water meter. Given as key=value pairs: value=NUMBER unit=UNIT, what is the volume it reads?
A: value=54.16 unit=ft³
